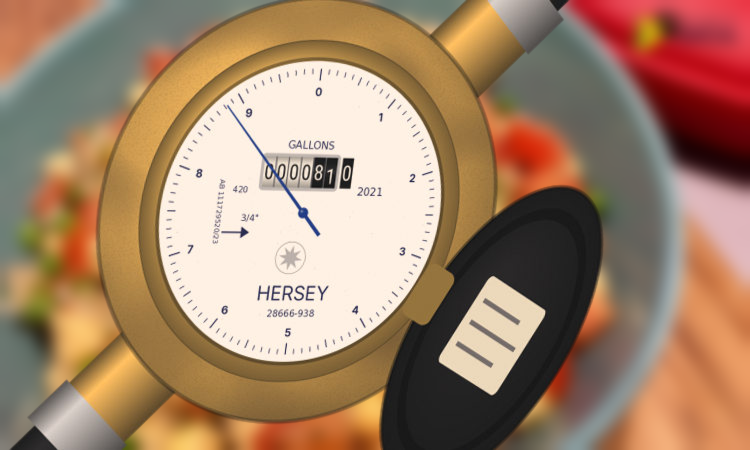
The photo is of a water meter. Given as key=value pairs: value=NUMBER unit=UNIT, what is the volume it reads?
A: value=808.8 unit=gal
